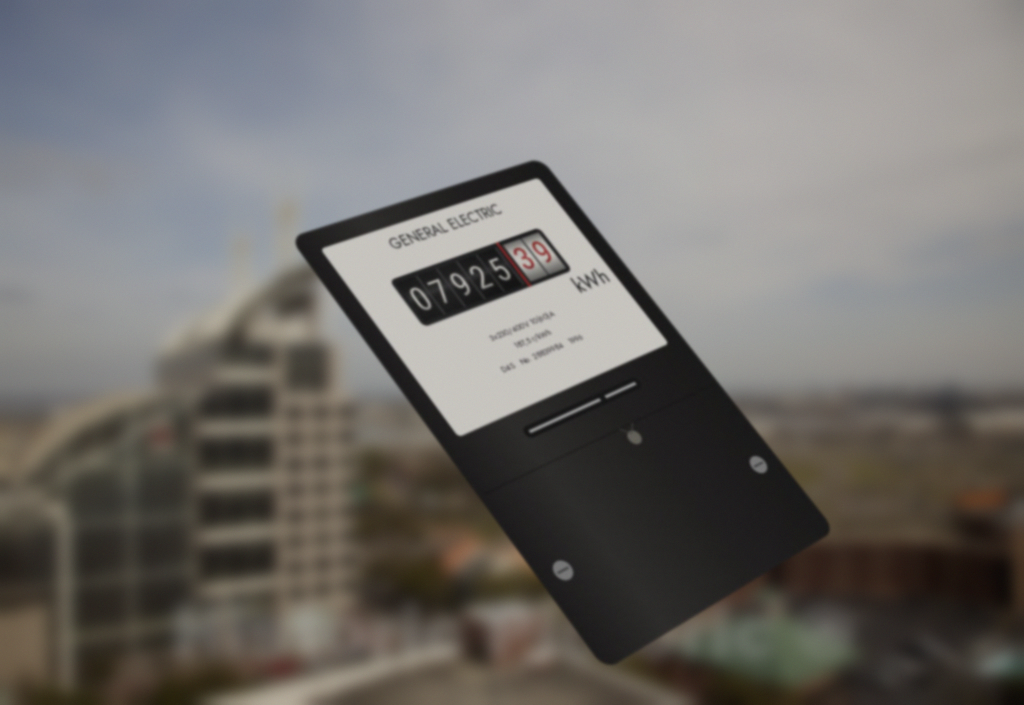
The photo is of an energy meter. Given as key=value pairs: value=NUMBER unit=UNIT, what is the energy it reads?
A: value=7925.39 unit=kWh
